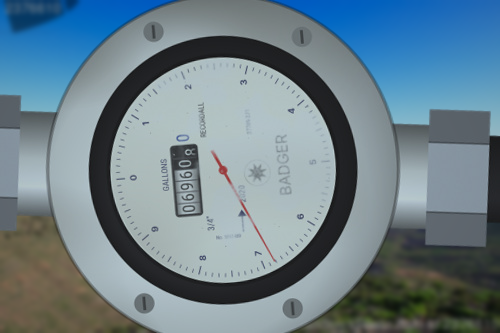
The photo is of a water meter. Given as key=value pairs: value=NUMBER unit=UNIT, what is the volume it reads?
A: value=696076.8 unit=gal
